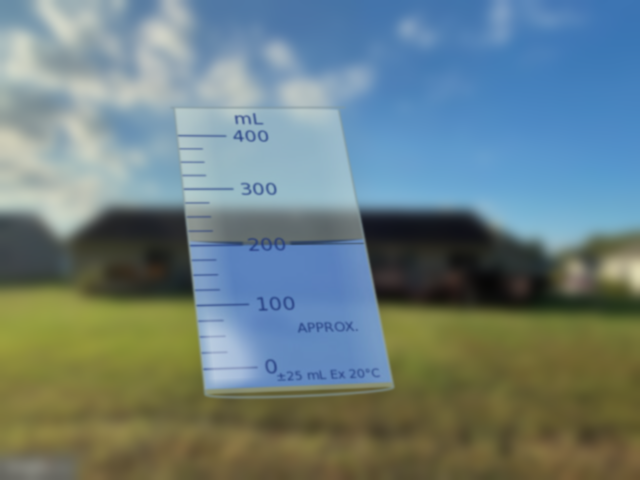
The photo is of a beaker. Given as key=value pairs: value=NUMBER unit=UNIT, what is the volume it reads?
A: value=200 unit=mL
